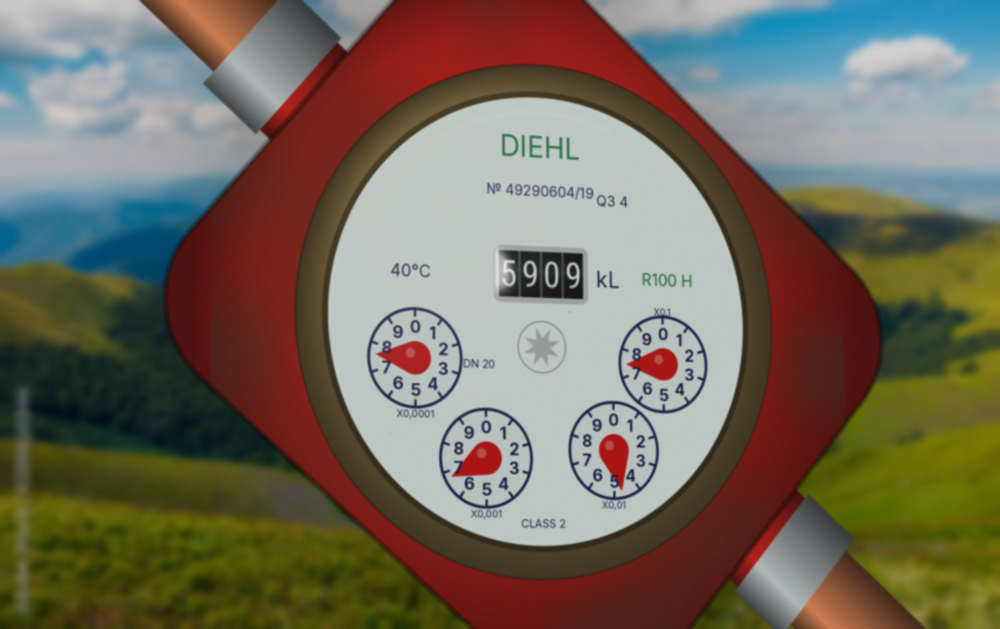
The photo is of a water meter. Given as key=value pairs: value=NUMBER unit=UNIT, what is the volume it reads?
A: value=5909.7467 unit=kL
